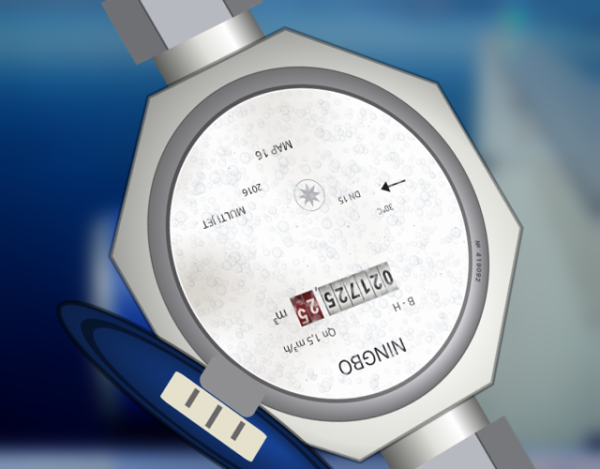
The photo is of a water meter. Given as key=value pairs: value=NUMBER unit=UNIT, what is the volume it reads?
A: value=21725.25 unit=m³
